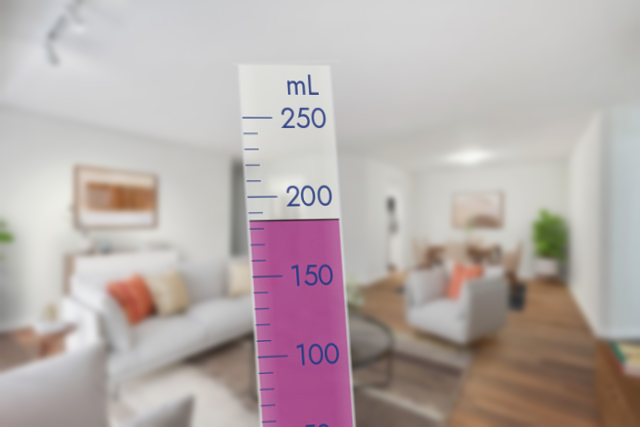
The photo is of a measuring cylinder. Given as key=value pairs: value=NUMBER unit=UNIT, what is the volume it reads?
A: value=185 unit=mL
